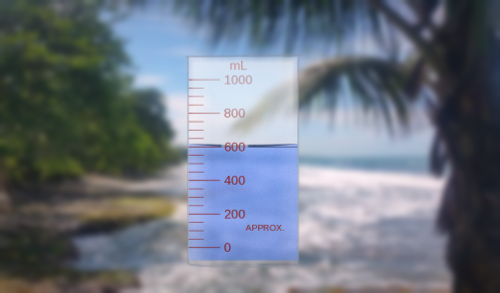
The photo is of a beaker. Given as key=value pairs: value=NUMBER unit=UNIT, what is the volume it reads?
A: value=600 unit=mL
